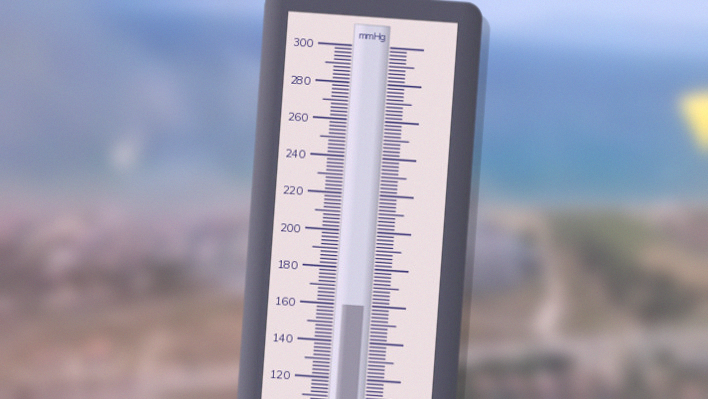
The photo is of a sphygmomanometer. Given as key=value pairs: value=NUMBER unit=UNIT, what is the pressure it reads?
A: value=160 unit=mmHg
